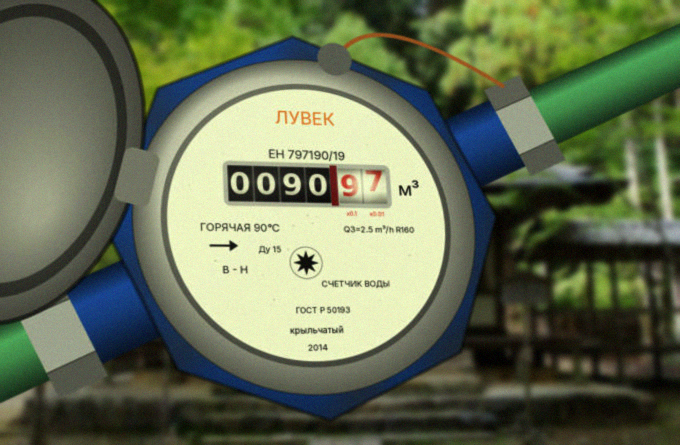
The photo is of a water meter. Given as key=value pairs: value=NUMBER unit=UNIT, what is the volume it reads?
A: value=90.97 unit=m³
